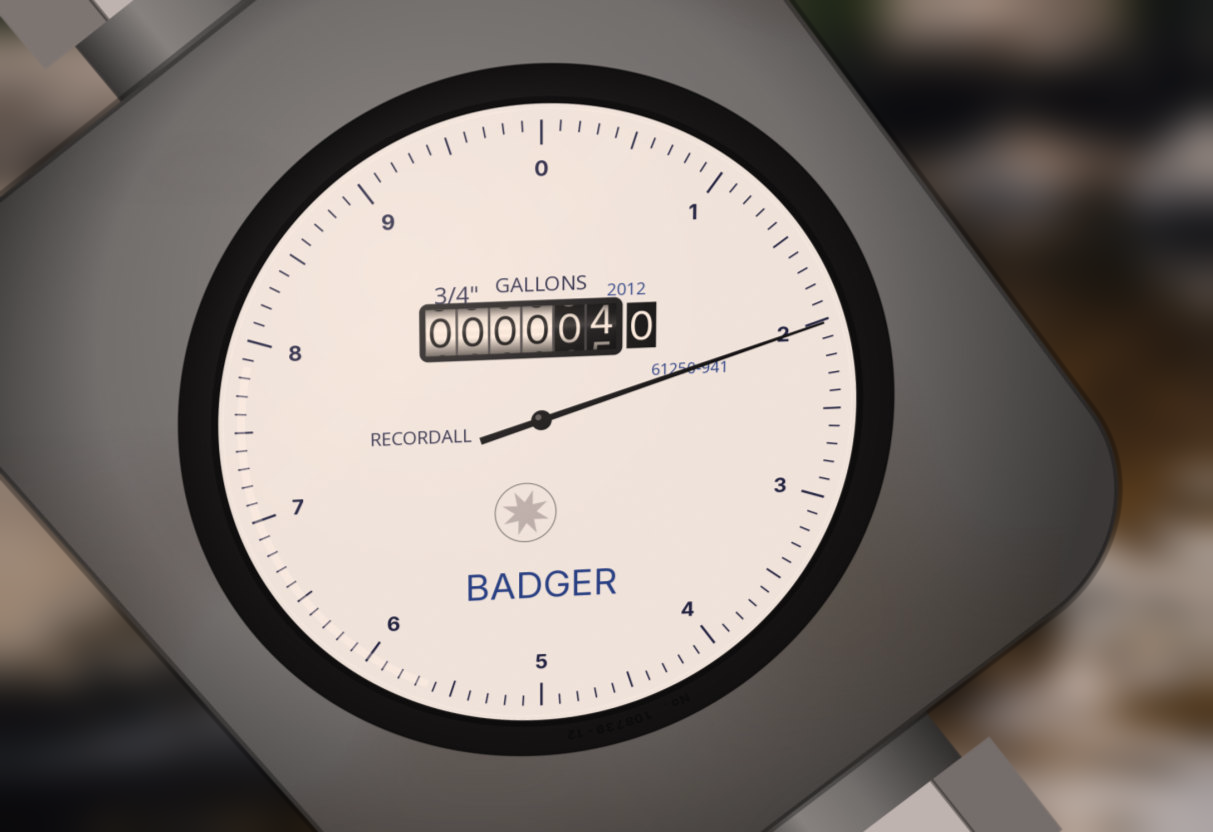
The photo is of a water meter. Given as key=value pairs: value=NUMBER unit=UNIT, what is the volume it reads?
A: value=42.0 unit=gal
